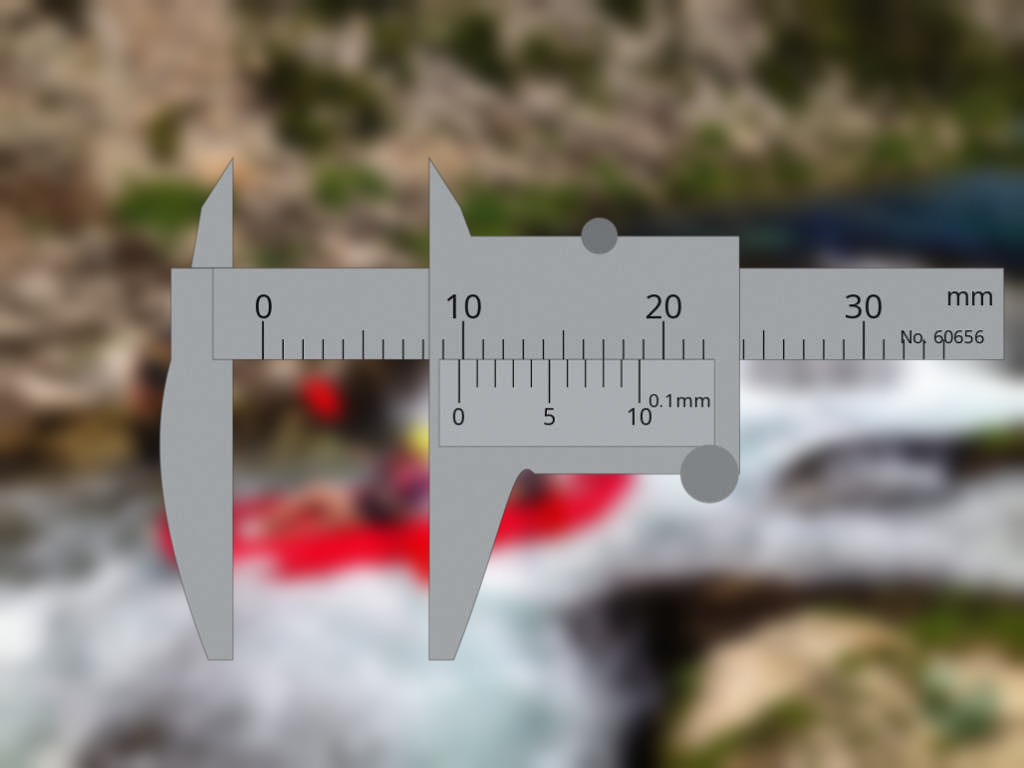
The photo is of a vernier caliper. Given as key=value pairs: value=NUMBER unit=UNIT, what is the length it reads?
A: value=9.8 unit=mm
